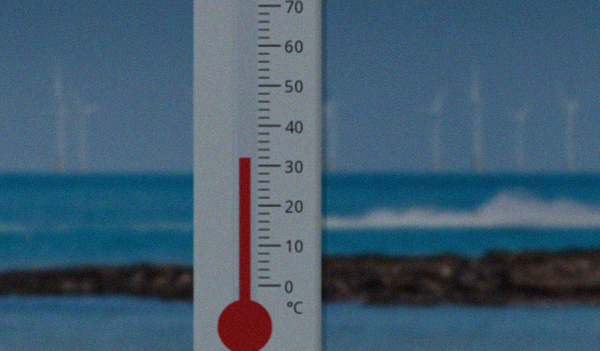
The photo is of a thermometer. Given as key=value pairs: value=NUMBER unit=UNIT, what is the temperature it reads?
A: value=32 unit=°C
